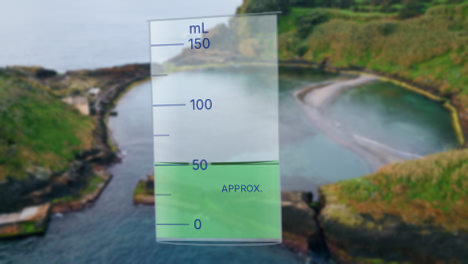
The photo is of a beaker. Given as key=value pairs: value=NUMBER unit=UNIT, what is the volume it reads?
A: value=50 unit=mL
